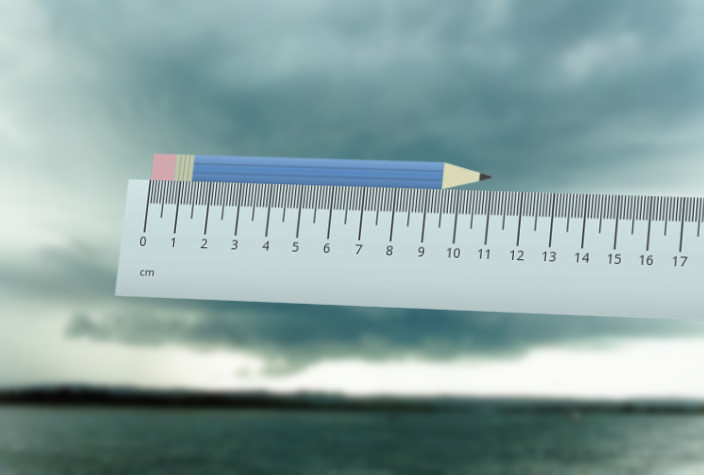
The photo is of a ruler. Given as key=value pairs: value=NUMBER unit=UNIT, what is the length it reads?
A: value=11 unit=cm
